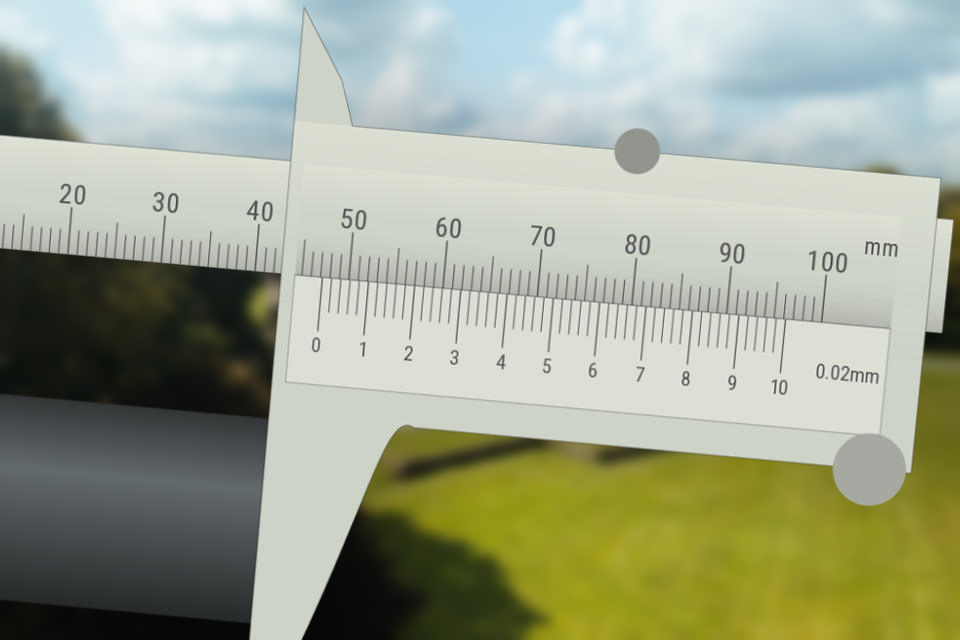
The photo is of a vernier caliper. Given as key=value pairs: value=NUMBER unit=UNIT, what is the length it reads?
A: value=47.2 unit=mm
